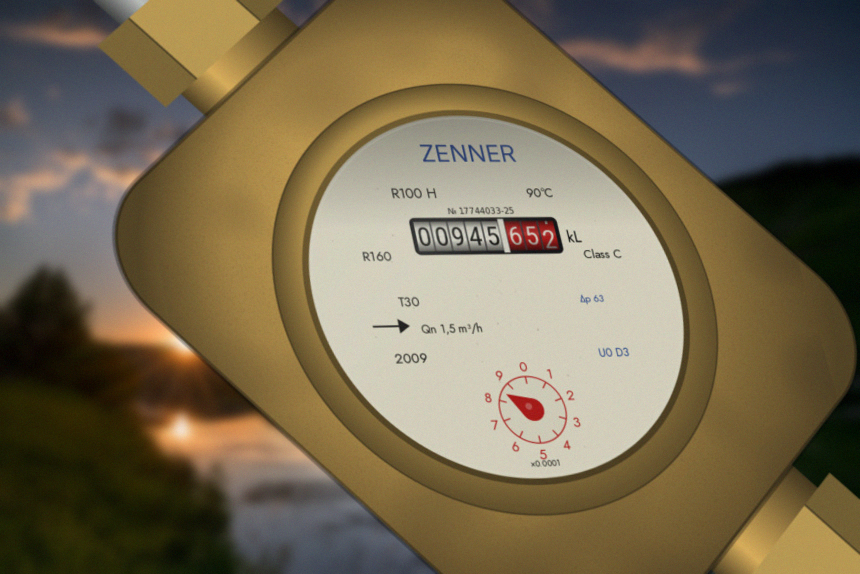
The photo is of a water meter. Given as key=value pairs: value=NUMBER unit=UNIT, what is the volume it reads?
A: value=945.6518 unit=kL
